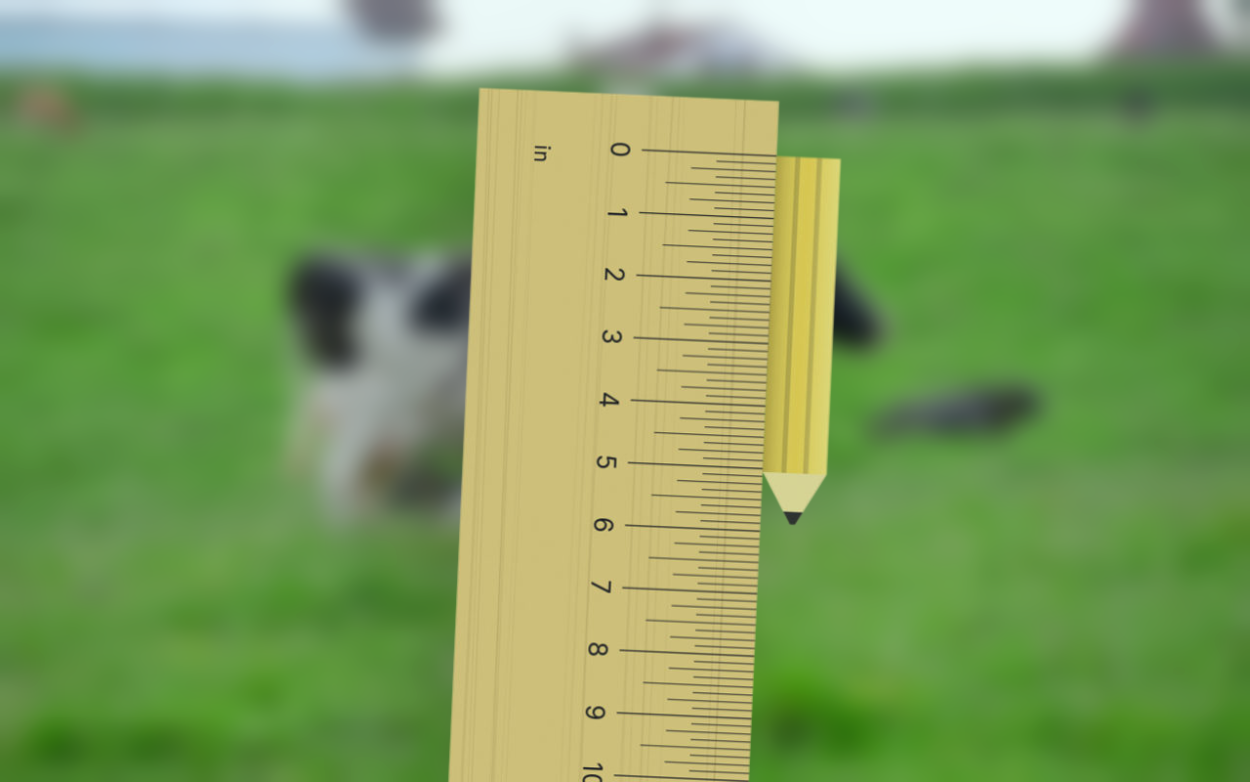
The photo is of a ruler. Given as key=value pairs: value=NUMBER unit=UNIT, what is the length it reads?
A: value=5.875 unit=in
